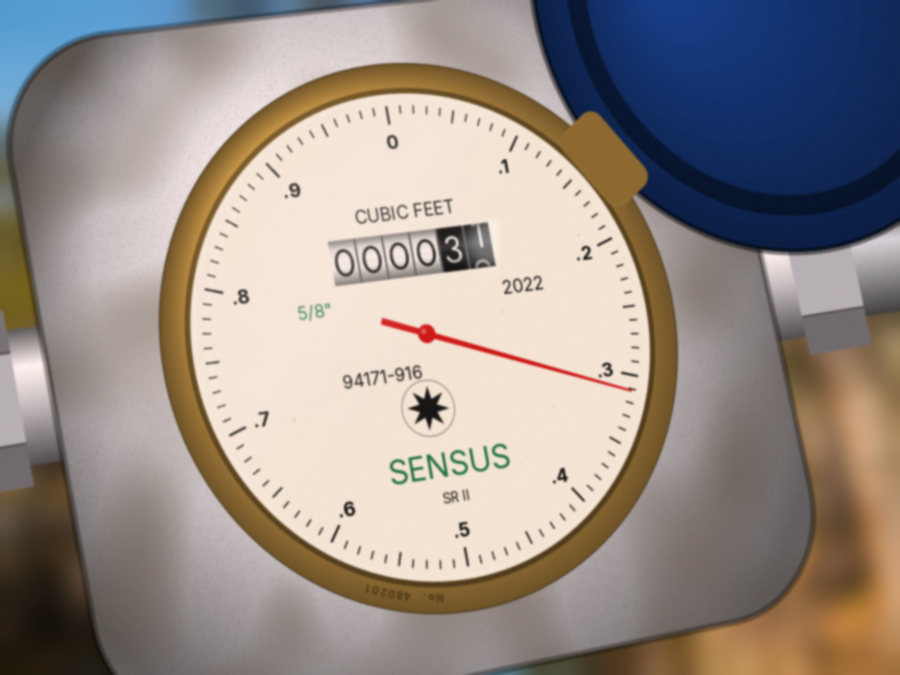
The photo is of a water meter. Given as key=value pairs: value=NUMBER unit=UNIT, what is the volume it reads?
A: value=31.31 unit=ft³
